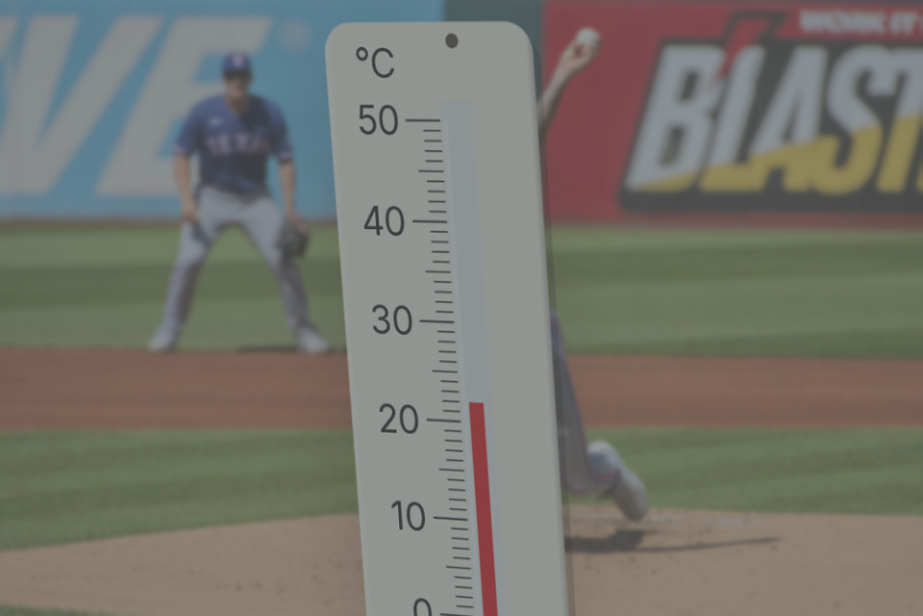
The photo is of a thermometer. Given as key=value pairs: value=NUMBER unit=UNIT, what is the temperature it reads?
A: value=22 unit=°C
